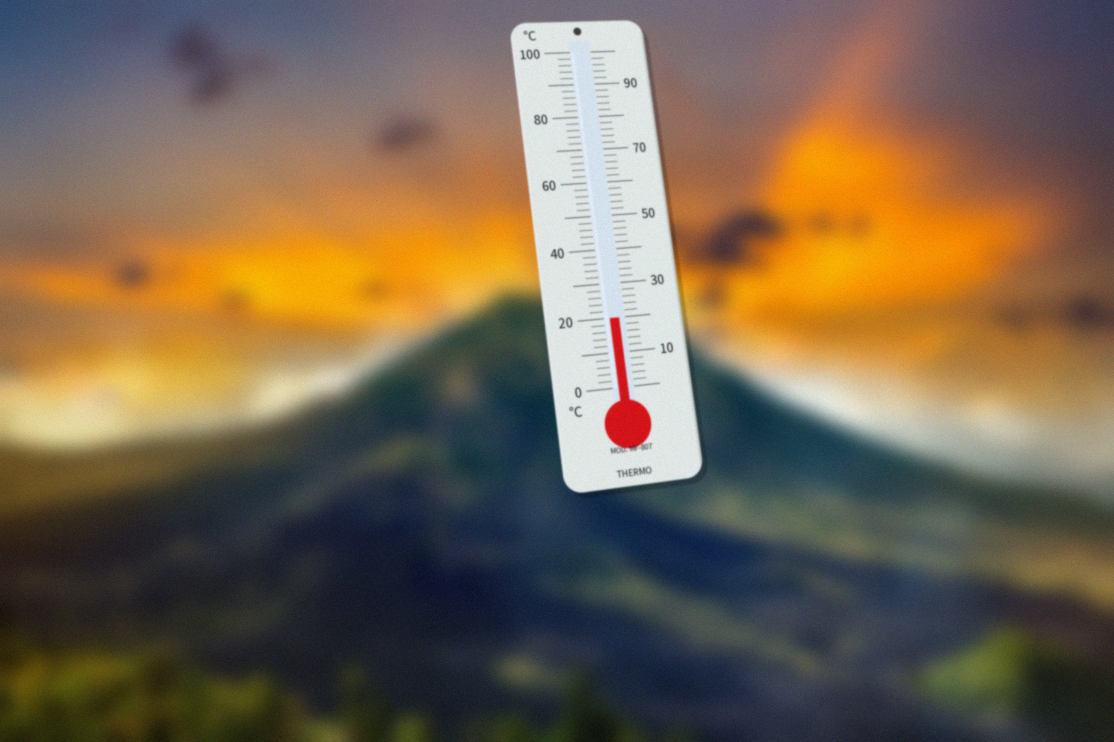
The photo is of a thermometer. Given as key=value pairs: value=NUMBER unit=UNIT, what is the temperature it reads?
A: value=20 unit=°C
